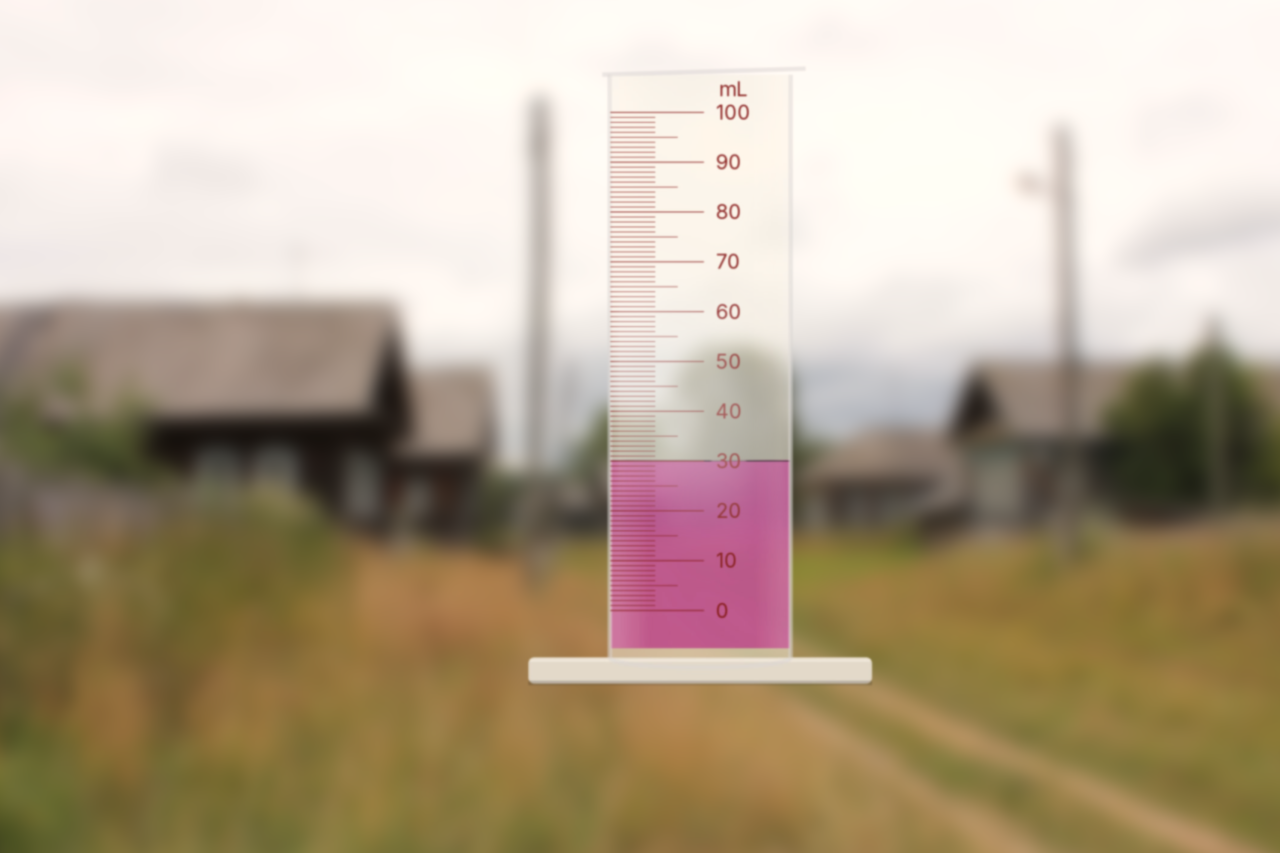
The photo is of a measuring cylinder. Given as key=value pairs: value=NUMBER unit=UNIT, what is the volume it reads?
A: value=30 unit=mL
